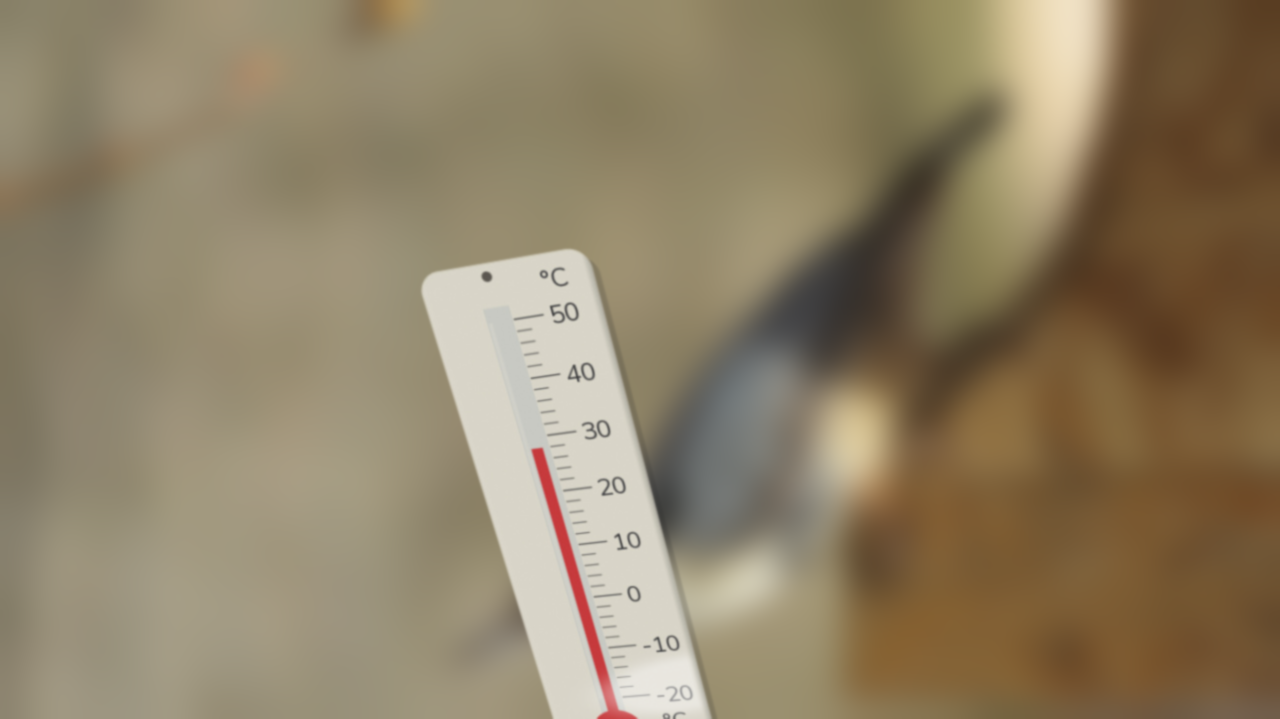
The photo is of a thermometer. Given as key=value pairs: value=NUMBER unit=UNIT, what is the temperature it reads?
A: value=28 unit=°C
